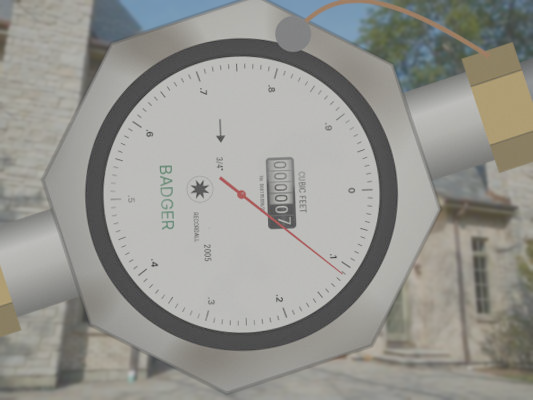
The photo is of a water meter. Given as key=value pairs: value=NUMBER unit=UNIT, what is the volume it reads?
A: value=7.11 unit=ft³
